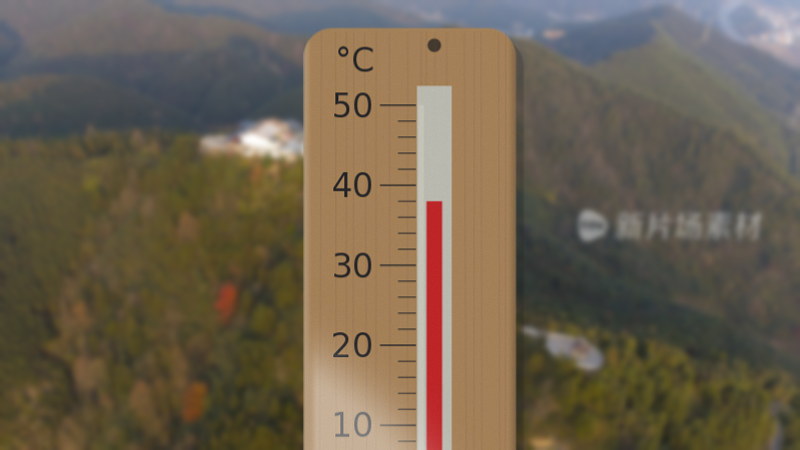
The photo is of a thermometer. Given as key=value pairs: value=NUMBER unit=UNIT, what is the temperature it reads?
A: value=38 unit=°C
